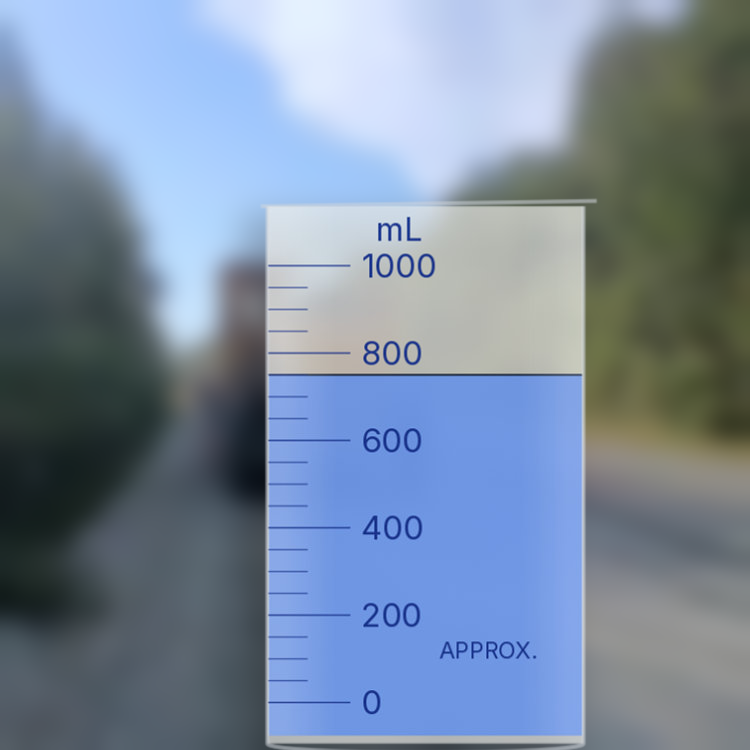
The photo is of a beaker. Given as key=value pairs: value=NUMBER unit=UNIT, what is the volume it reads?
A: value=750 unit=mL
